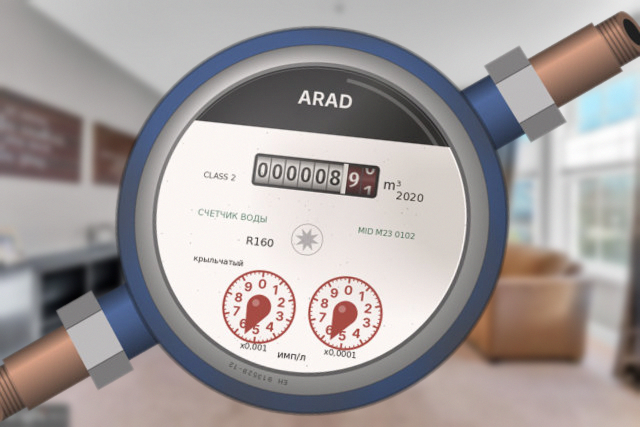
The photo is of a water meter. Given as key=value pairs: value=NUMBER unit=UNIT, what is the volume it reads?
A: value=8.9055 unit=m³
